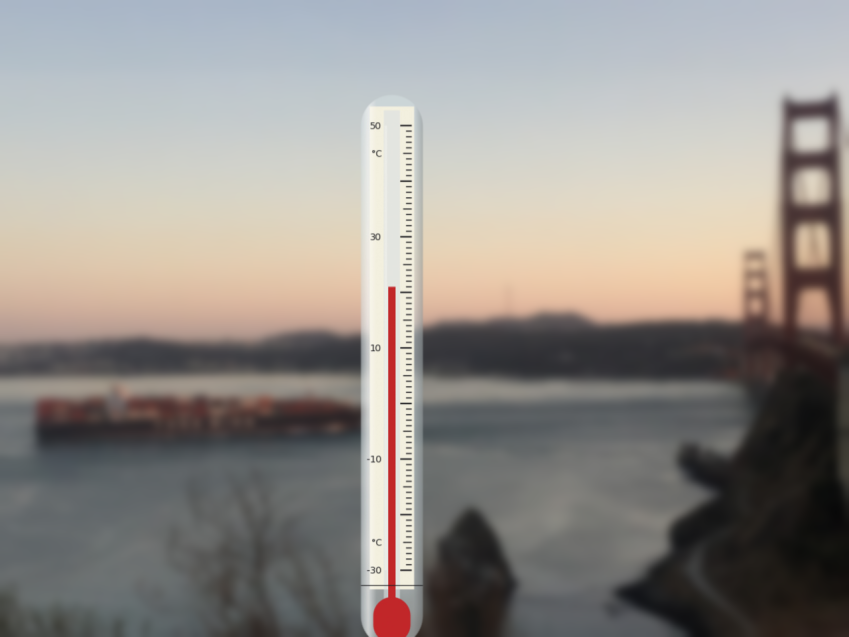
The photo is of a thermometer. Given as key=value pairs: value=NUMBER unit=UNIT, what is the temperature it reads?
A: value=21 unit=°C
